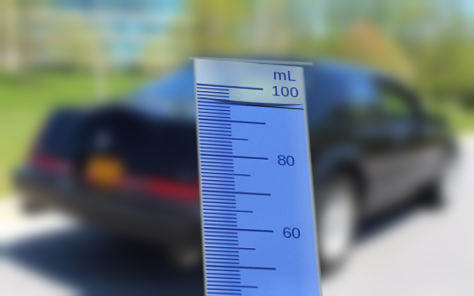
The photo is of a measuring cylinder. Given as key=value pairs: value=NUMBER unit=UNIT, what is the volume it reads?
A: value=95 unit=mL
